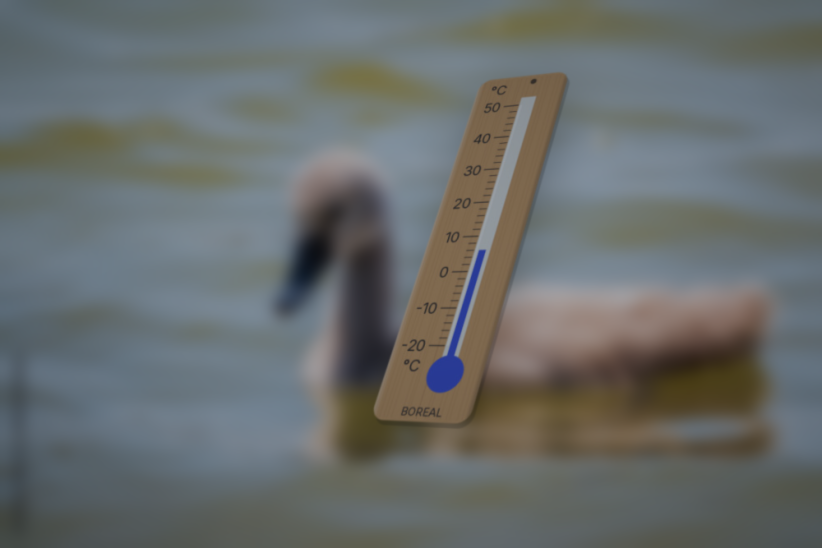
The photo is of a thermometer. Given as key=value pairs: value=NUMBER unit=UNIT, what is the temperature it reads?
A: value=6 unit=°C
